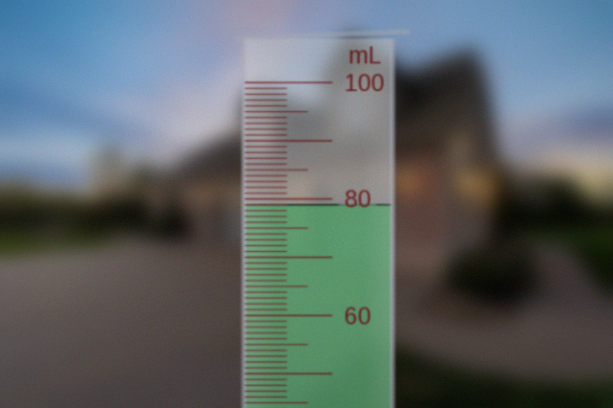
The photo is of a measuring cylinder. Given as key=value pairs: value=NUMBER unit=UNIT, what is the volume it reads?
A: value=79 unit=mL
